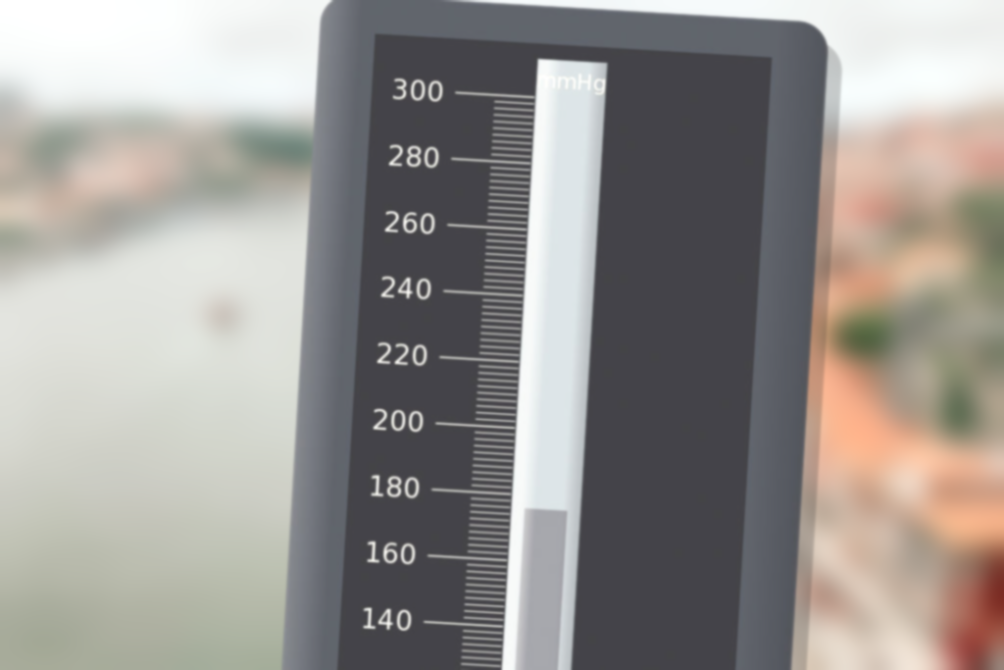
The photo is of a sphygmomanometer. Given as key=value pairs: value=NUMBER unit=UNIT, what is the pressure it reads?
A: value=176 unit=mmHg
